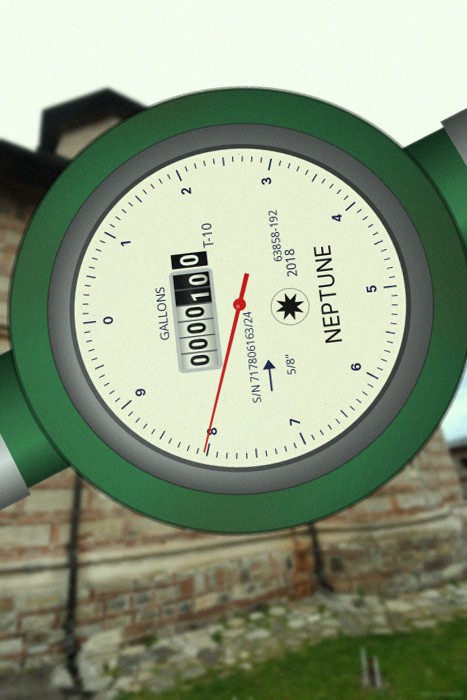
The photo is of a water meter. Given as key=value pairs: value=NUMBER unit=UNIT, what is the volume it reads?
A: value=98.0 unit=gal
